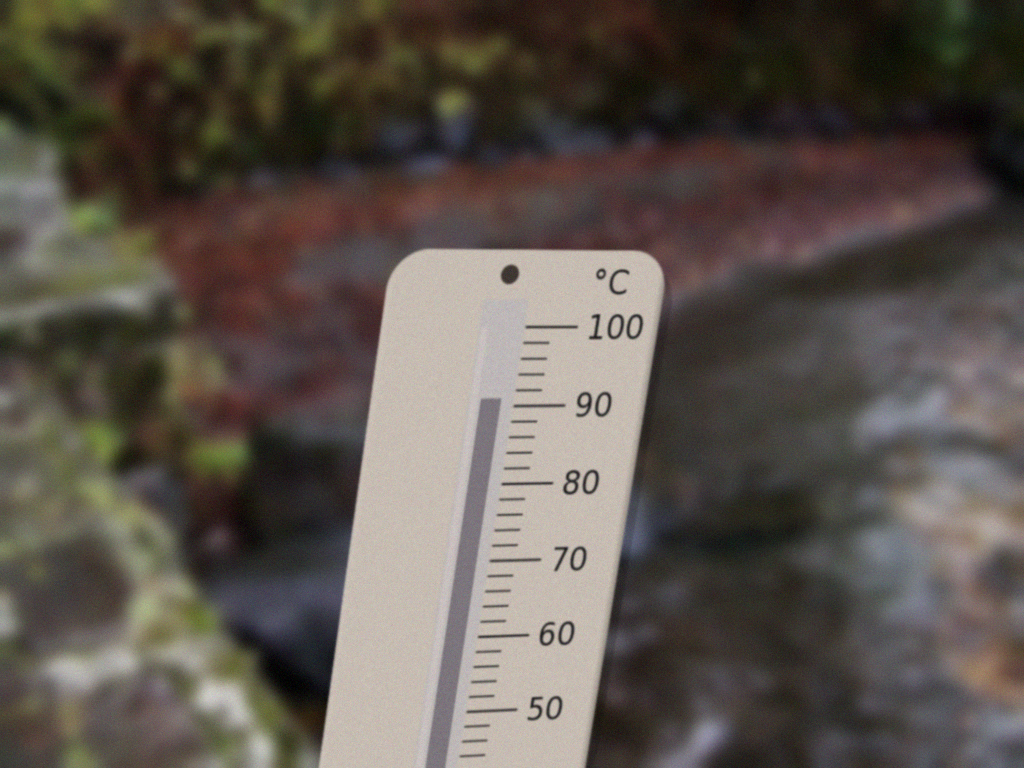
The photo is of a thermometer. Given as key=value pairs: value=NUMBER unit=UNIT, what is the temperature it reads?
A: value=91 unit=°C
